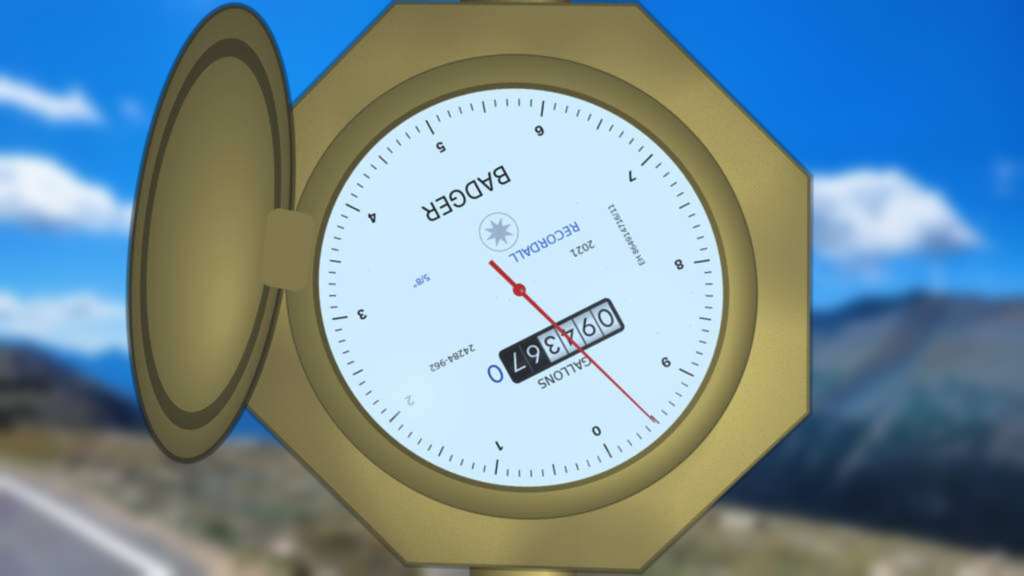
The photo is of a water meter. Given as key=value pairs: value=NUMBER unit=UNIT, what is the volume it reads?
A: value=943669.5 unit=gal
